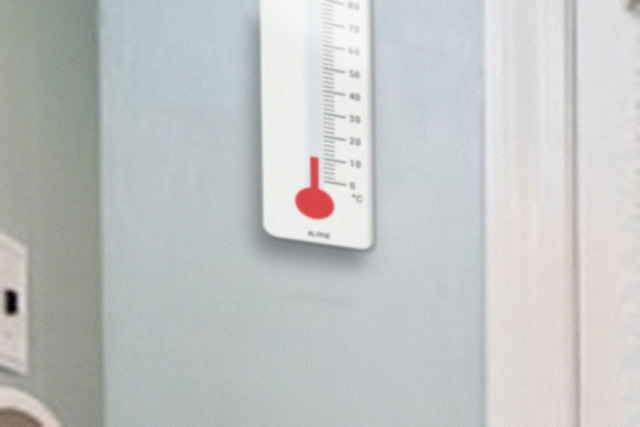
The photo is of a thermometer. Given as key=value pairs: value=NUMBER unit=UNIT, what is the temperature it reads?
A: value=10 unit=°C
